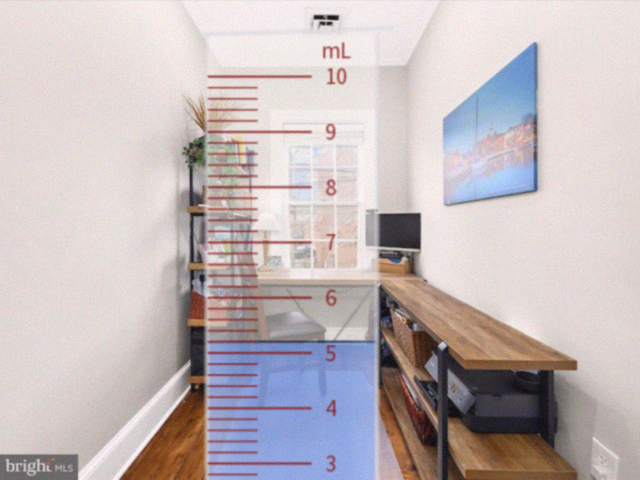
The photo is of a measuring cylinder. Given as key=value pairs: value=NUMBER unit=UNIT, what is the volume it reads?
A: value=5.2 unit=mL
